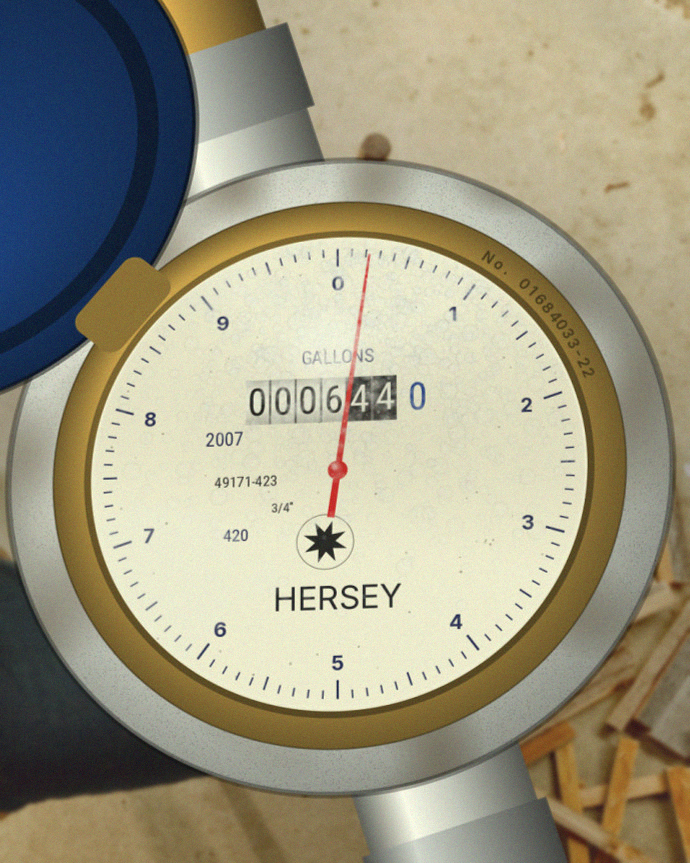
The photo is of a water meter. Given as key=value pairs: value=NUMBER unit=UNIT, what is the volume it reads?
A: value=6440.2 unit=gal
